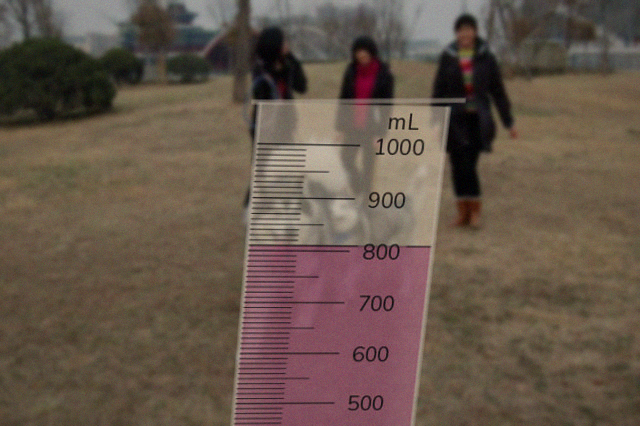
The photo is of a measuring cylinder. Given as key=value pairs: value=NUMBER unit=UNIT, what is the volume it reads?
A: value=810 unit=mL
